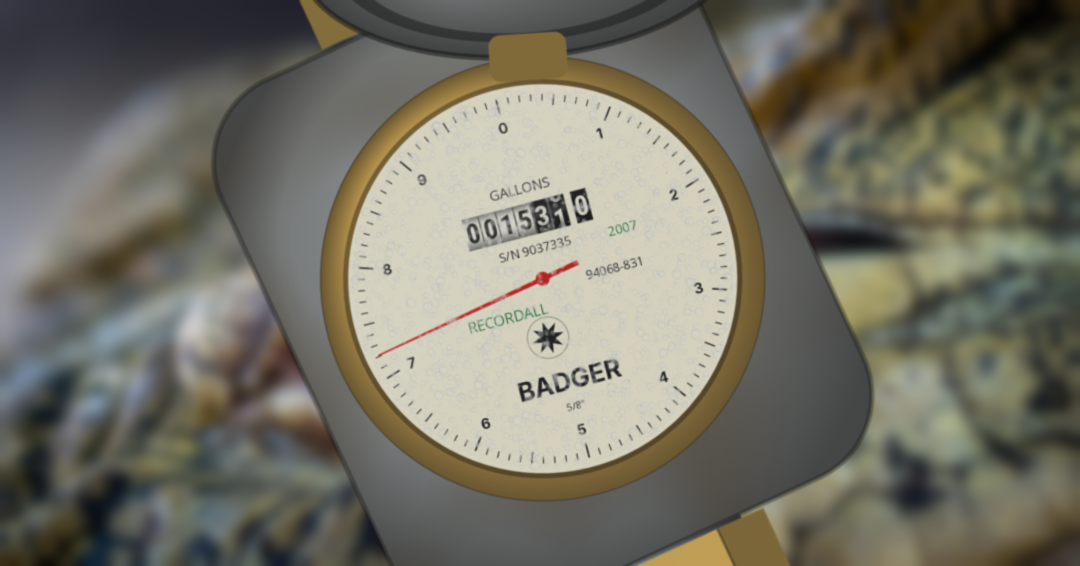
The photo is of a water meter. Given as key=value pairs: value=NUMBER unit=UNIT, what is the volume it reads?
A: value=15307.2 unit=gal
